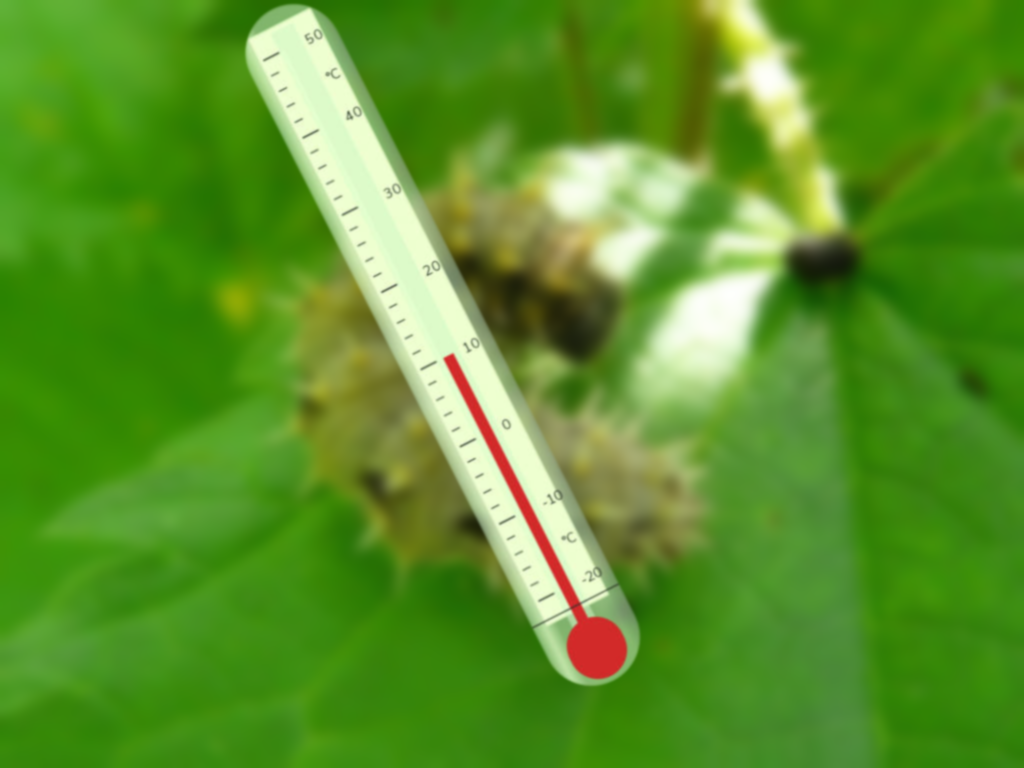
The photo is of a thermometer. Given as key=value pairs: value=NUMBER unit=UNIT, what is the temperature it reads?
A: value=10 unit=°C
